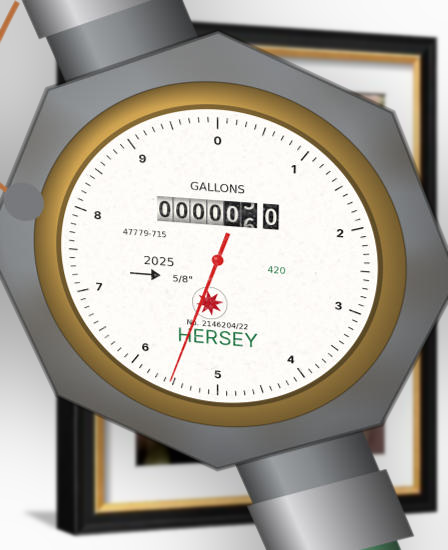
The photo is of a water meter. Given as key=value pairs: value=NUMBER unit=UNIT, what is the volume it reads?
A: value=55.5 unit=gal
